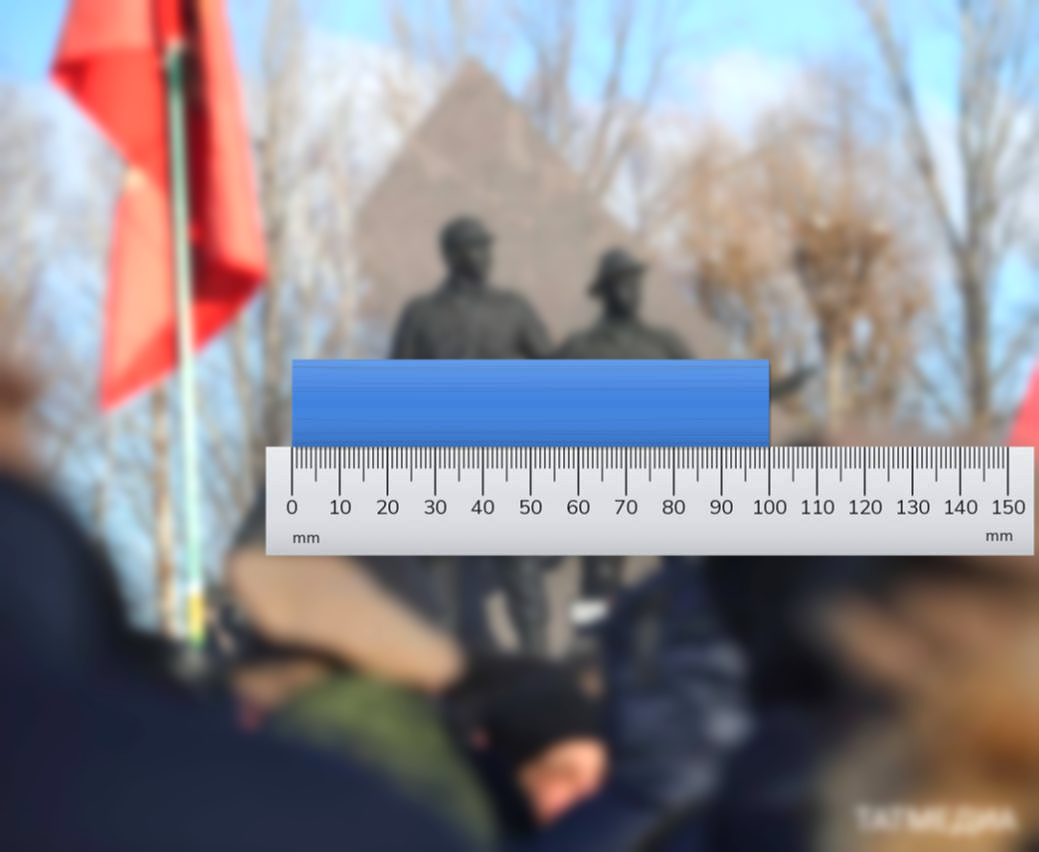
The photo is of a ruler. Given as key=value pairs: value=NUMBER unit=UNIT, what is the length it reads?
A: value=100 unit=mm
